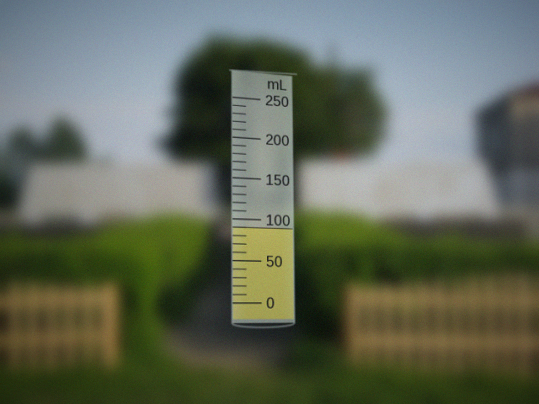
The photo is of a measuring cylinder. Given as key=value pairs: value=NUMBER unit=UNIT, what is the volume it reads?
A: value=90 unit=mL
